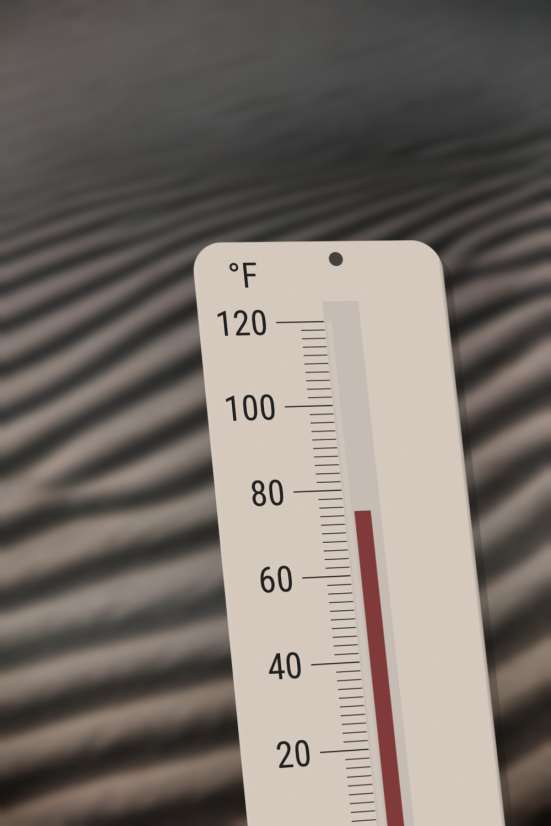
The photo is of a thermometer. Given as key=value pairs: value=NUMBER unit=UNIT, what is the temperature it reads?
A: value=75 unit=°F
